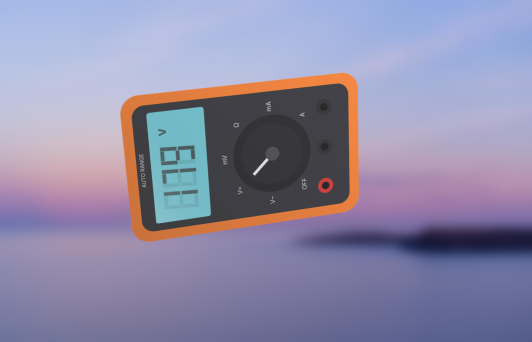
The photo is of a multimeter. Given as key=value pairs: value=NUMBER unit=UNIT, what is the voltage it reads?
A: value=179 unit=V
